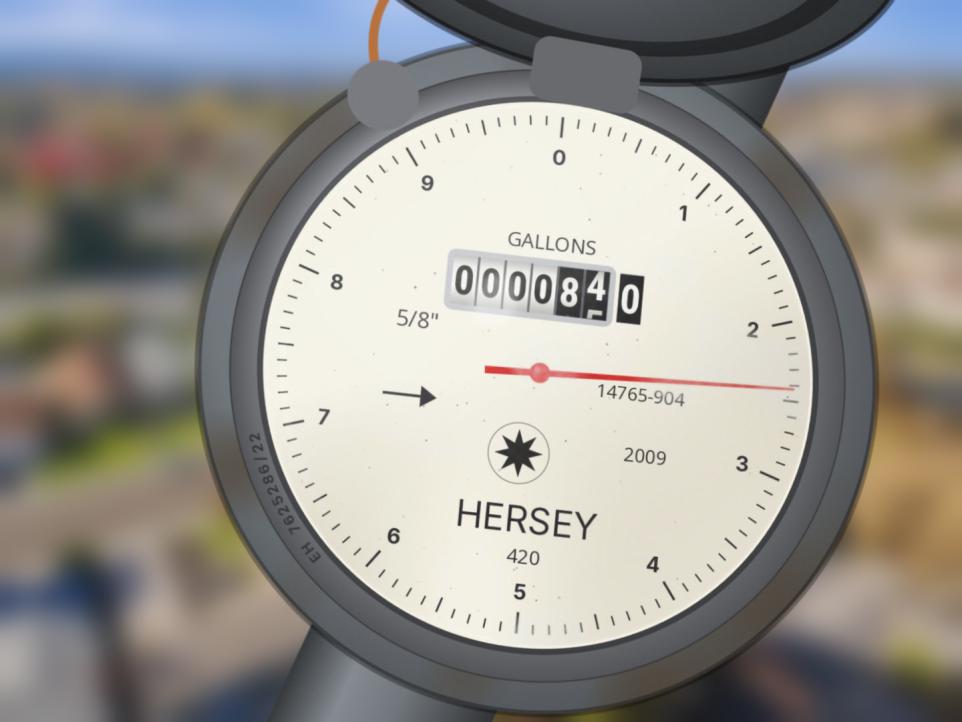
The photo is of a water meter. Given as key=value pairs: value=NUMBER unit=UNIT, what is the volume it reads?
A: value=842.4 unit=gal
